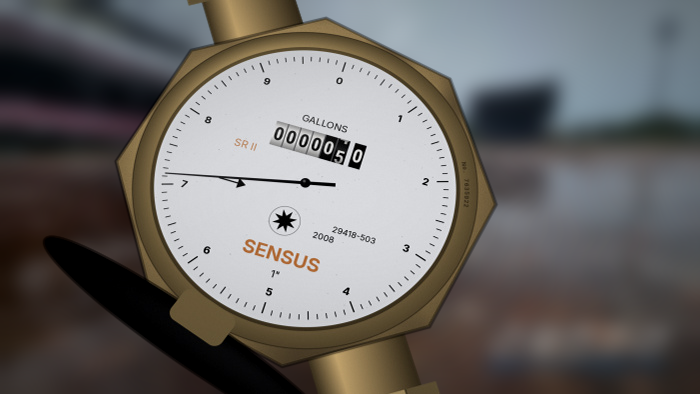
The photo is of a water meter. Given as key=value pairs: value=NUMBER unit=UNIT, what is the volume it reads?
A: value=47.1 unit=gal
